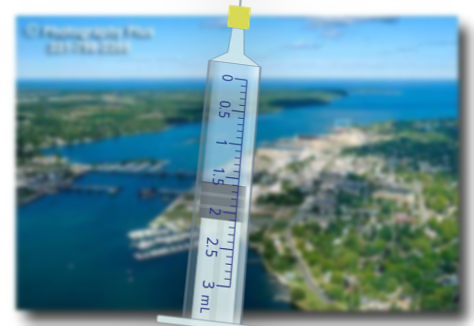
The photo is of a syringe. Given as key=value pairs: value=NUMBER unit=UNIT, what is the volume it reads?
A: value=1.6 unit=mL
